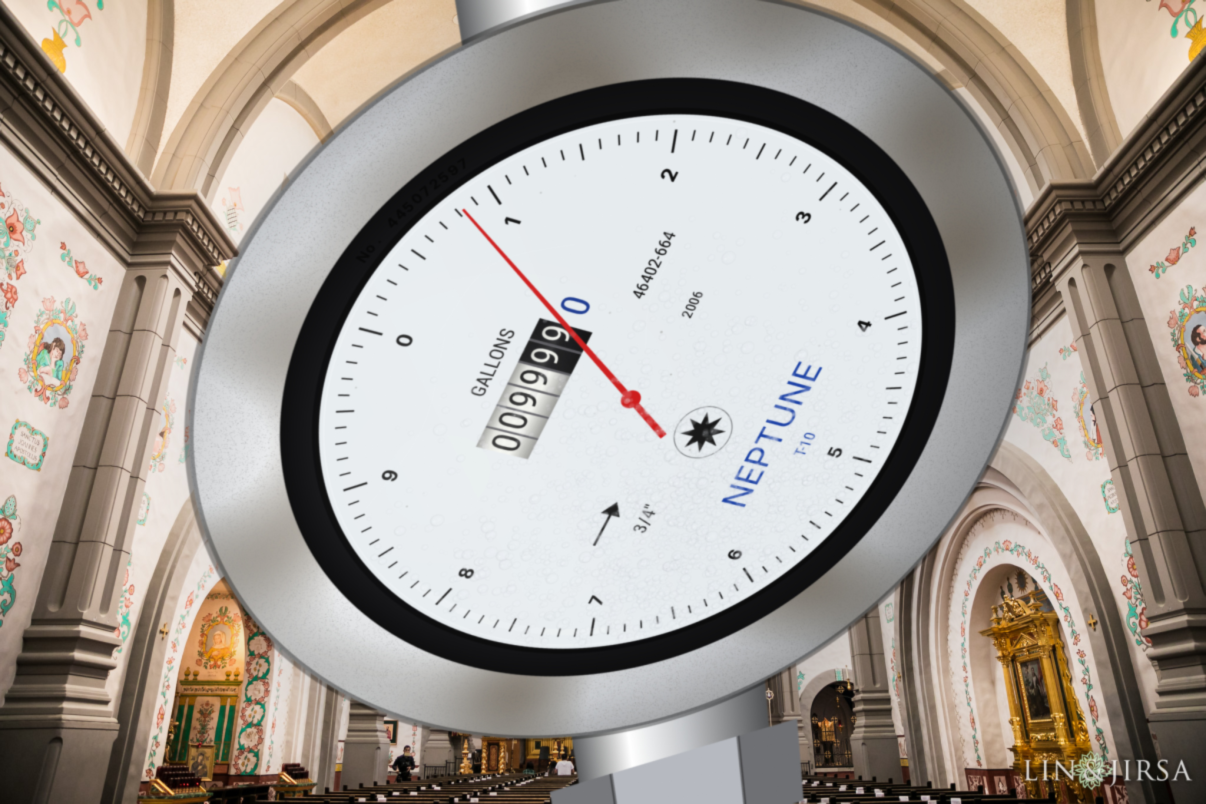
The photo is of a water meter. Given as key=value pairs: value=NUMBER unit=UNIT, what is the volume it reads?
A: value=99990.8 unit=gal
